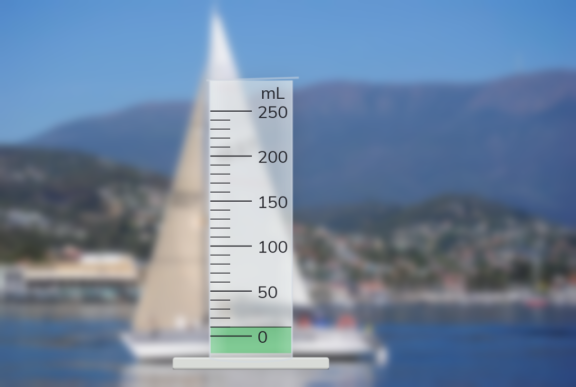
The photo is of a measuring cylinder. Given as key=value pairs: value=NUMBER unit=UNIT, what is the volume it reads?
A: value=10 unit=mL
